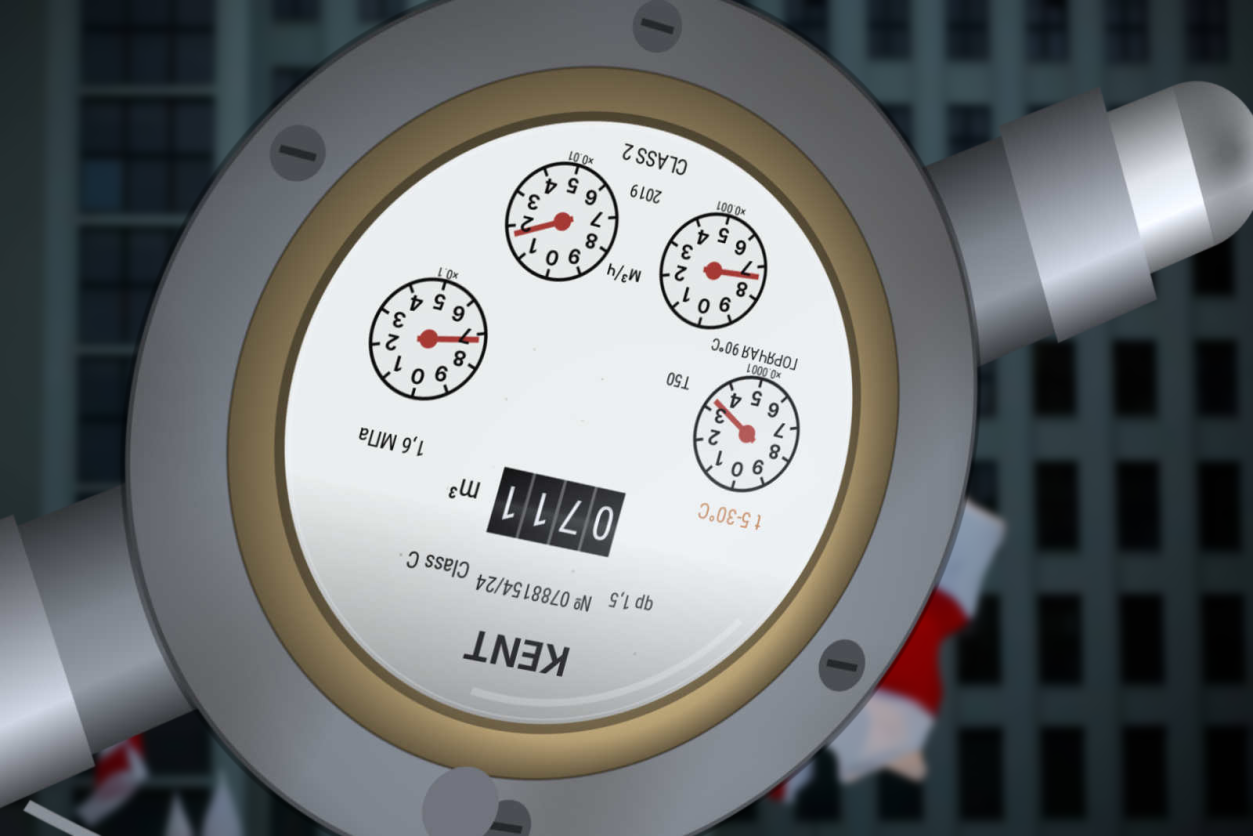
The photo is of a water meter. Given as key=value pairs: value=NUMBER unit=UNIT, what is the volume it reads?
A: value=711.7173 unit=m³
